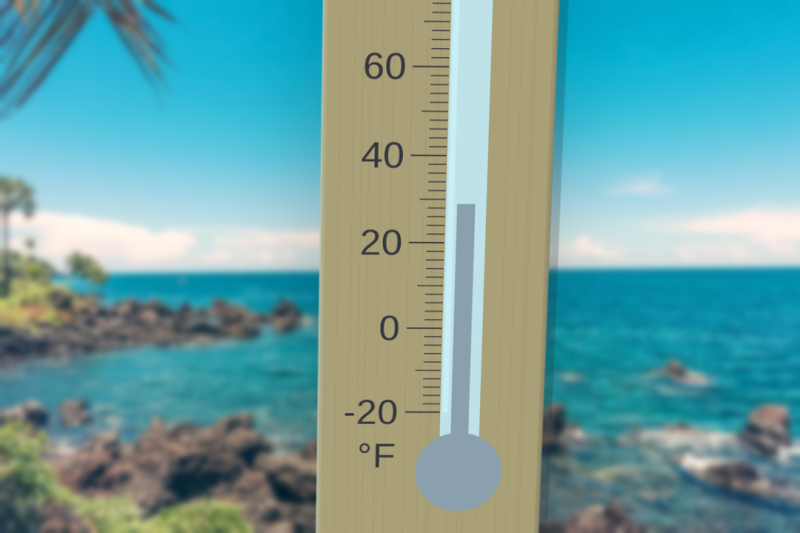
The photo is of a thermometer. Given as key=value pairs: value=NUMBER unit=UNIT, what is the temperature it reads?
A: value=29 unit=°F
